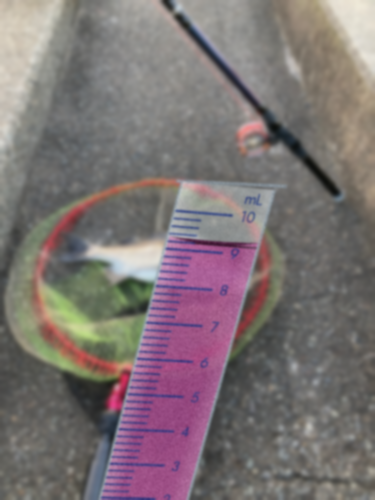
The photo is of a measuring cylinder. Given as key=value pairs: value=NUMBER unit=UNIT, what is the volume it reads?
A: value=9.2 unit=mL
